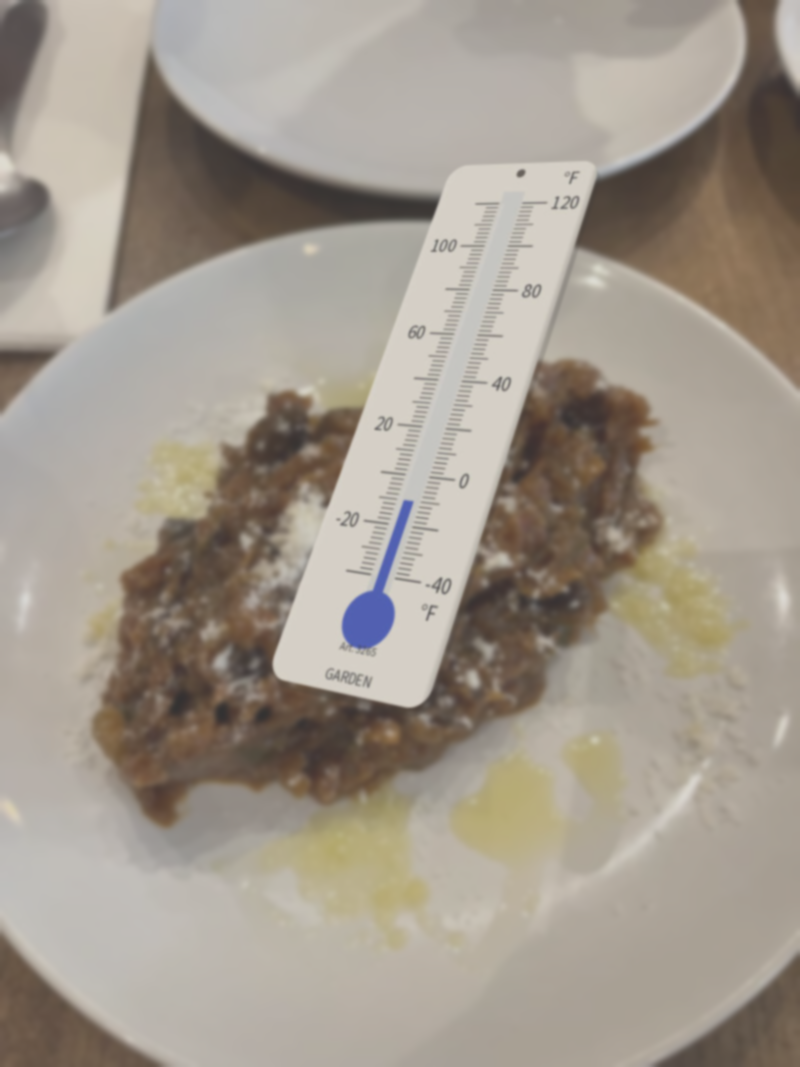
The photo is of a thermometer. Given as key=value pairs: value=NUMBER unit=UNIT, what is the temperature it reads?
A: value=-10 unit=°F
